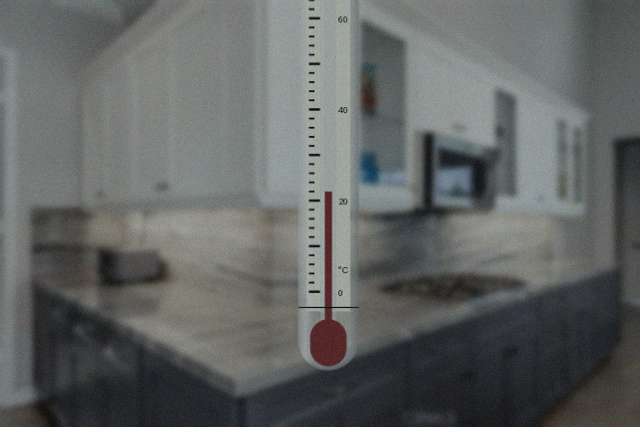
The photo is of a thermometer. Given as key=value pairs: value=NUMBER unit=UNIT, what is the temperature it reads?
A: value=22 unit=°C
